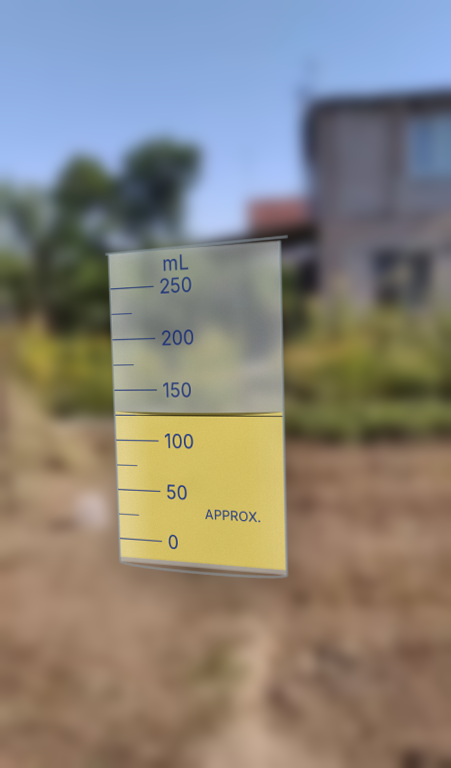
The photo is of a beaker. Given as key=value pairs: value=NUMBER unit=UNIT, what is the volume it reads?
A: value=125 unit=mL
